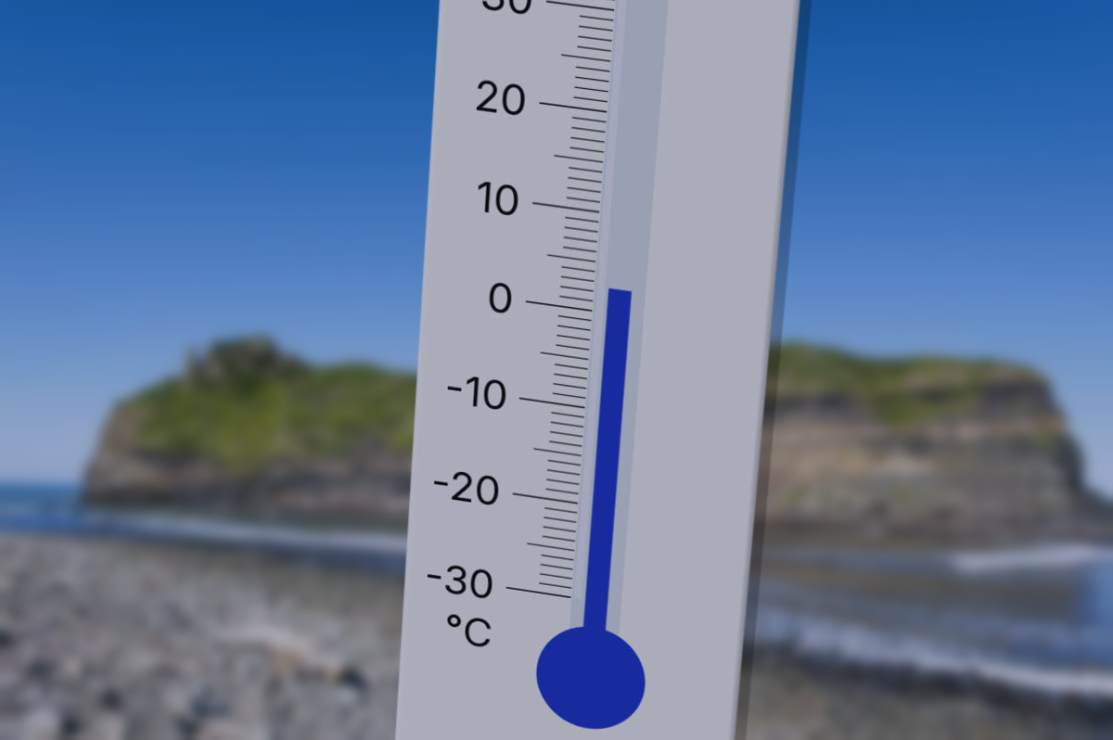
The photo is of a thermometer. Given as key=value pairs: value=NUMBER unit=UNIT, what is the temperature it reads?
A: value=2.5 unit=°C
